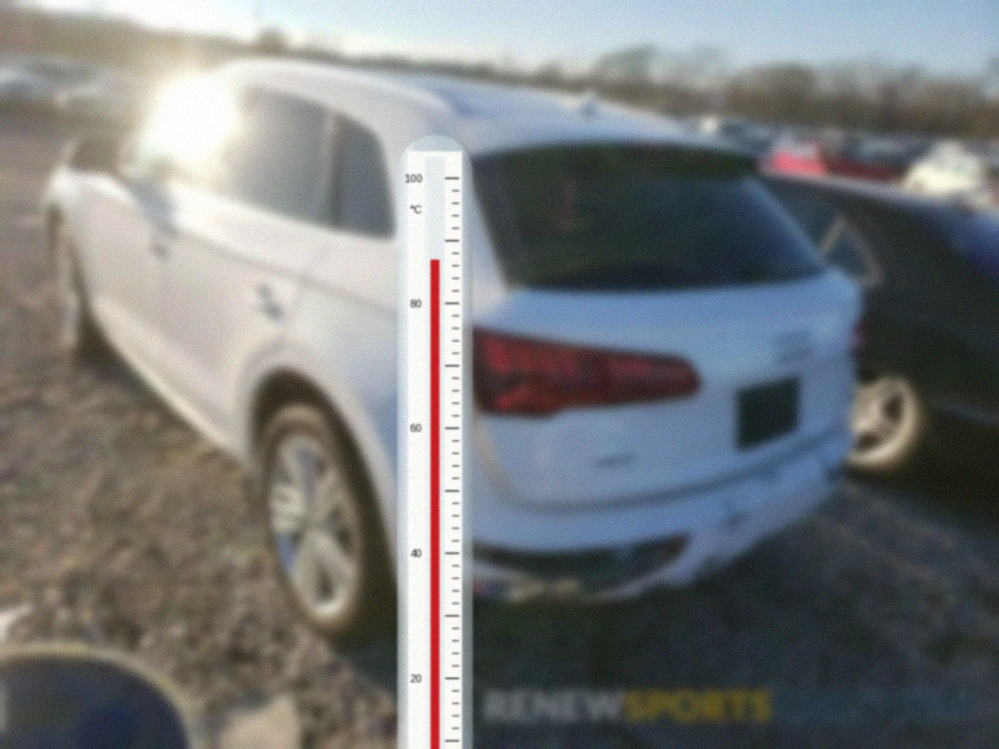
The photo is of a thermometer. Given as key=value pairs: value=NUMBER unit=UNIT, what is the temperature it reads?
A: value=87 unit=°C
